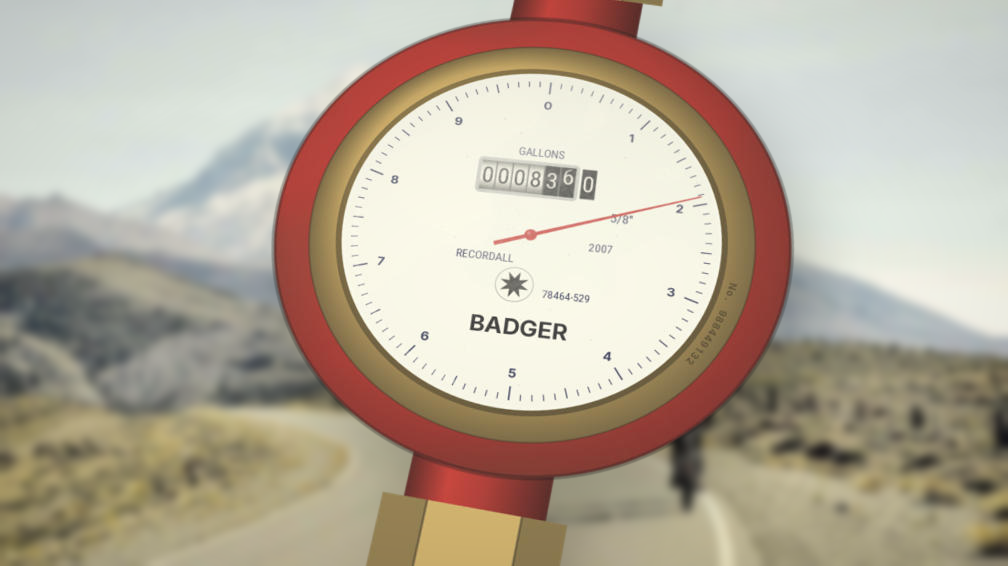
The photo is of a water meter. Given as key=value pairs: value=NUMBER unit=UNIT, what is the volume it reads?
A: value=8361.9 unit=gal
